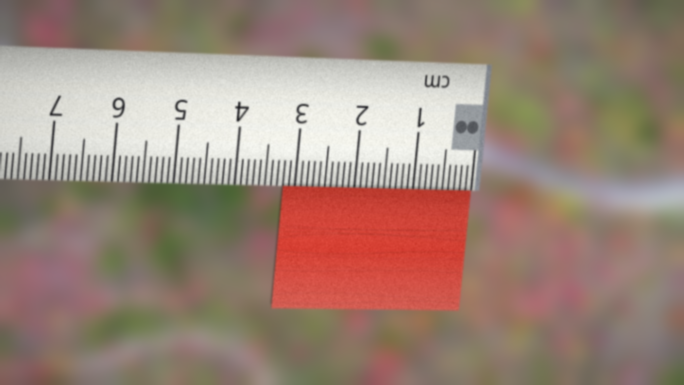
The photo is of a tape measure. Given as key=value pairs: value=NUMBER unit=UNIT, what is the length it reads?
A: value=3.2 unit=cm
